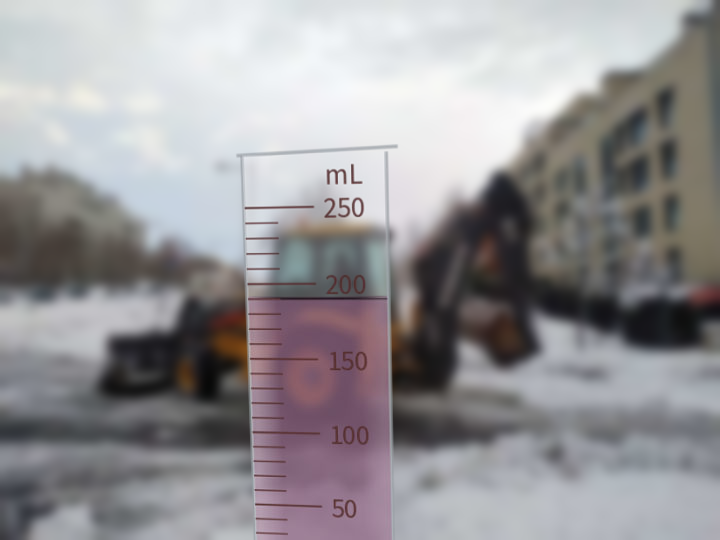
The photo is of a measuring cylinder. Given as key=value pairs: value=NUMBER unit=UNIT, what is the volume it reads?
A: value=190 unit=mL
